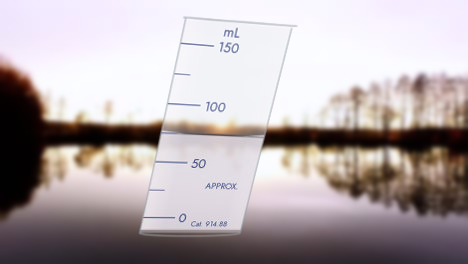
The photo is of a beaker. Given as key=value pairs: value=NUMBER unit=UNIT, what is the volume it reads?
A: value=75 unit=mL
